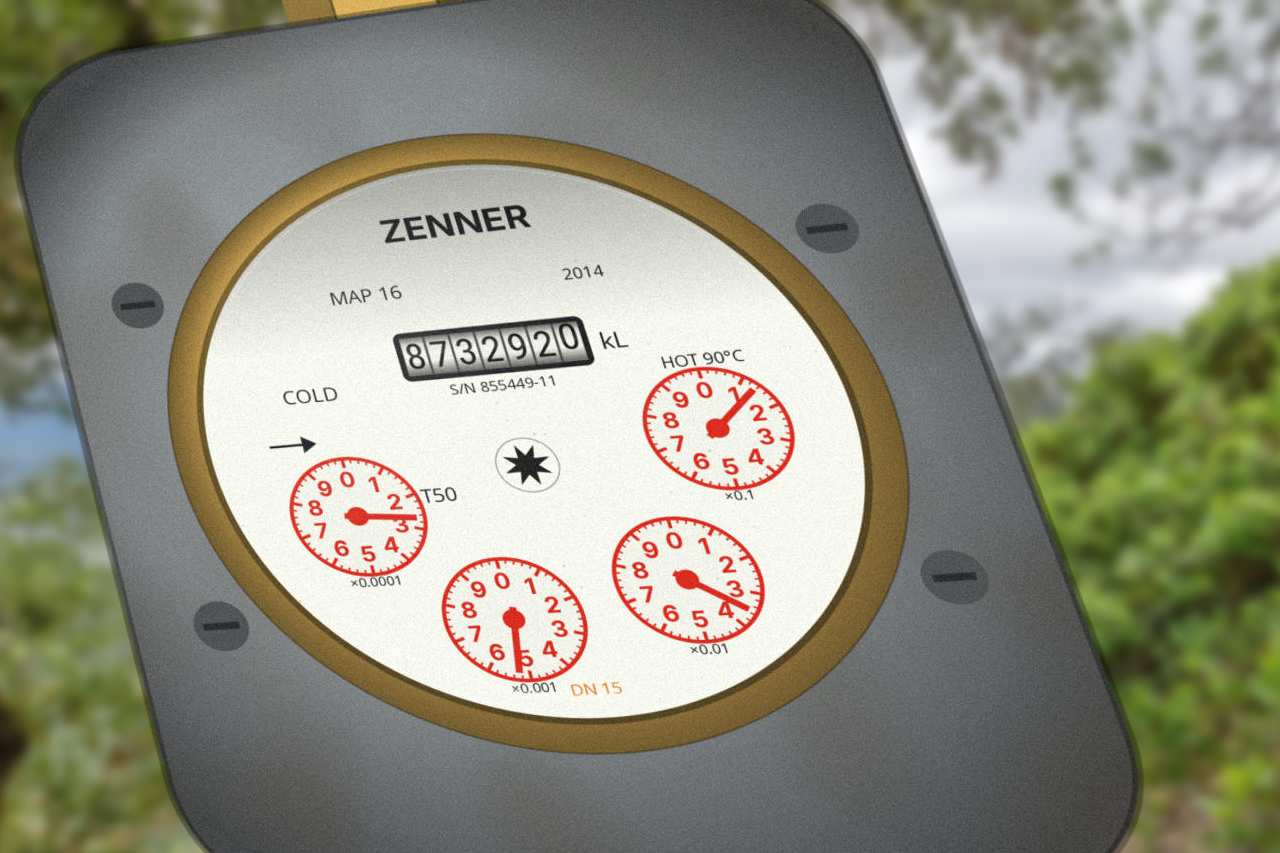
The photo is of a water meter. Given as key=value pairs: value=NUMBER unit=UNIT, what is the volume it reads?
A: value=8732920.1352 unit=kL
